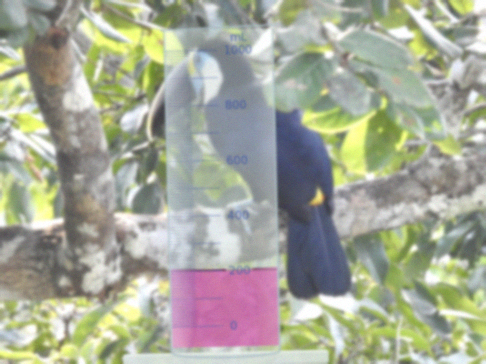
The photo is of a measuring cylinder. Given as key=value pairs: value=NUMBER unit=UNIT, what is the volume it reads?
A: value=200 unit=mL
